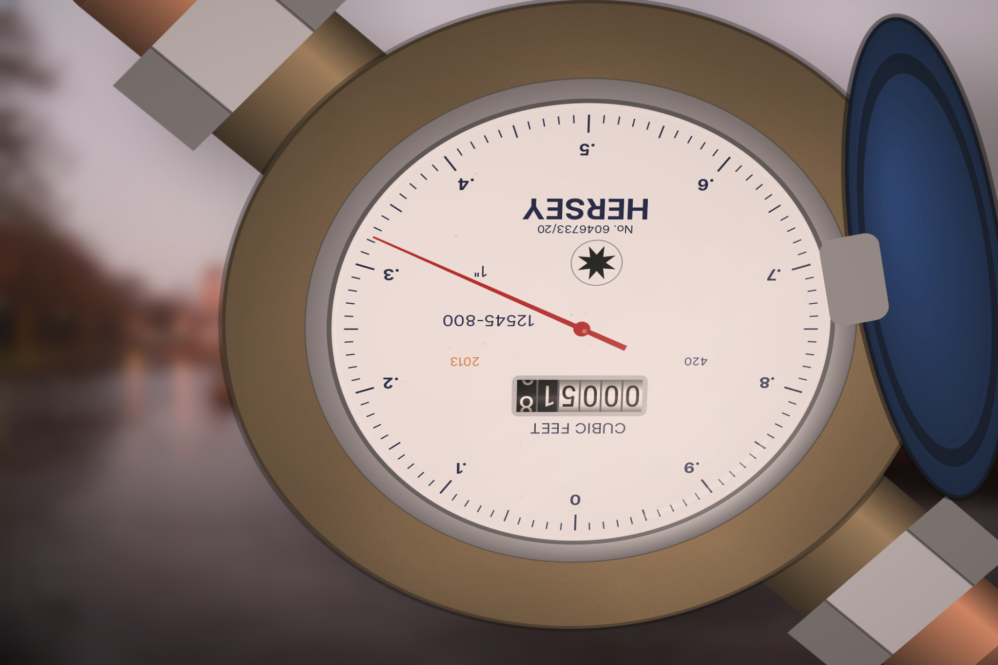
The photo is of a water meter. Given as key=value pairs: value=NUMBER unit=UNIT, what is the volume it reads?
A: value=518.32 unit=ft³
